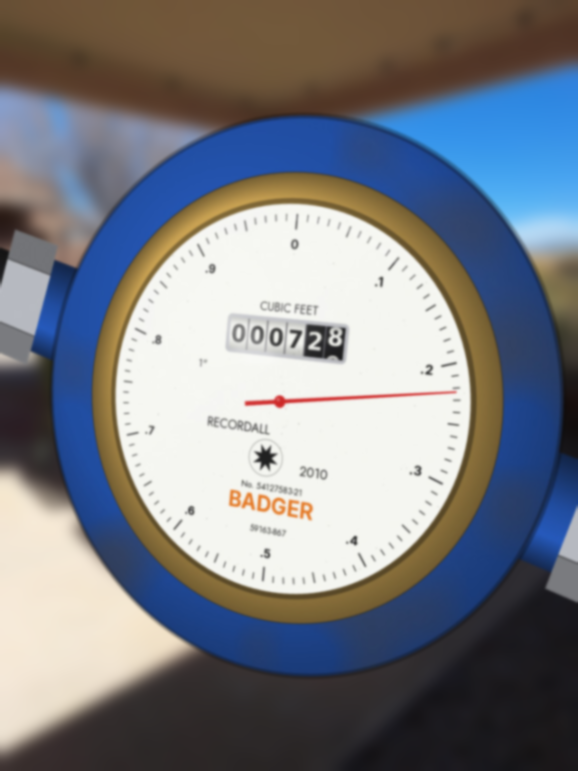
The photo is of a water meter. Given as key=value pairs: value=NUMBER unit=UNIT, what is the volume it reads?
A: value=728.22 unit=ft³
